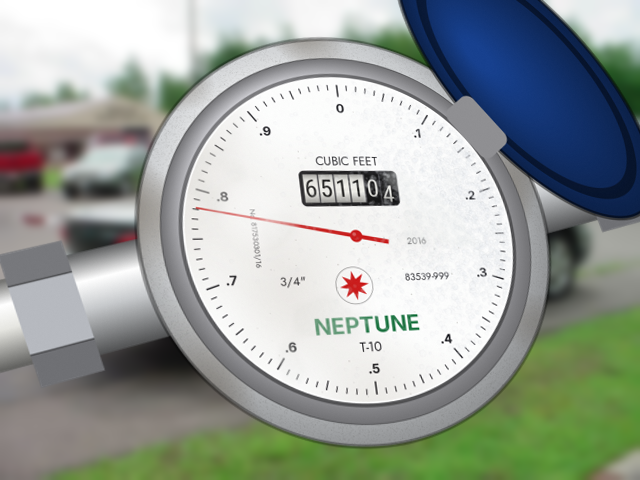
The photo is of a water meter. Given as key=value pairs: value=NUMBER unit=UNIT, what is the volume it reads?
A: value=651103.78 unit=ft³
